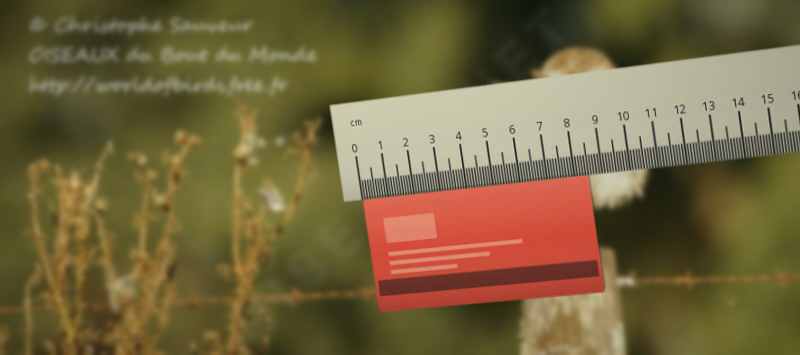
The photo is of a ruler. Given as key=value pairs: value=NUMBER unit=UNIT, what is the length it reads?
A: value=8.5 unit=cm
